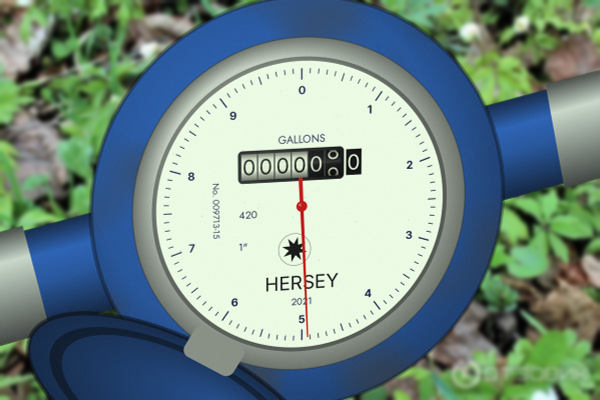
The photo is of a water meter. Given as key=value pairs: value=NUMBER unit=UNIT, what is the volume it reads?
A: value=84.9 unit=gal
